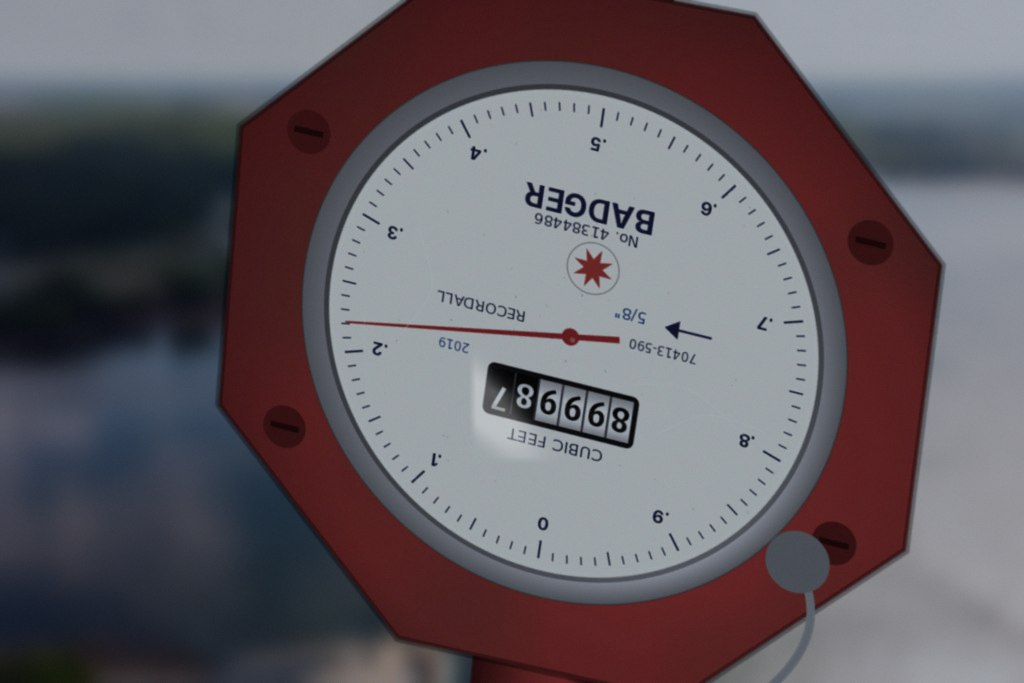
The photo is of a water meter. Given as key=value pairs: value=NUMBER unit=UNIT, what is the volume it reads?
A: value=899987.22 unit=ft³
